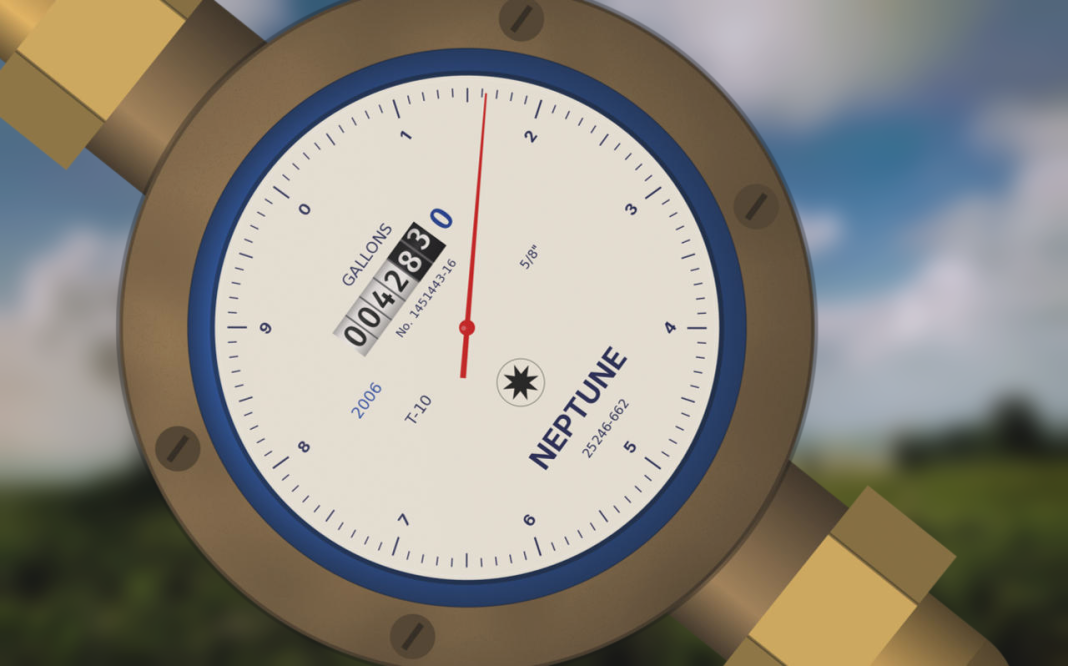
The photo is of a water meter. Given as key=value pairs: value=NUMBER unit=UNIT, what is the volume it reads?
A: value=42831.6 unit=gal
